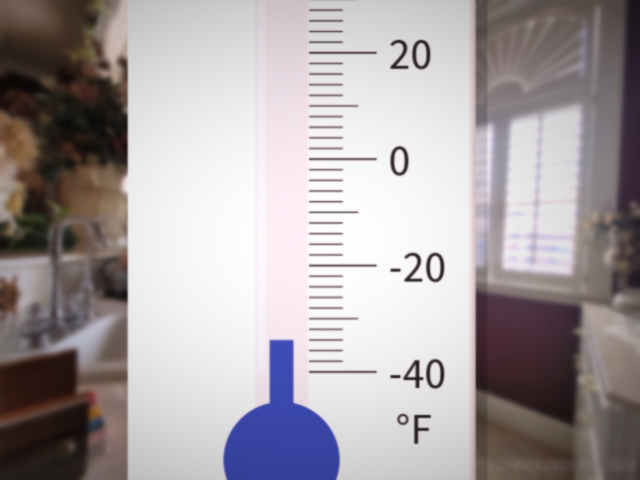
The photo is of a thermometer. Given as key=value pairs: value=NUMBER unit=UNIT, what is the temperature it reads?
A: value=-34 unit=°F
